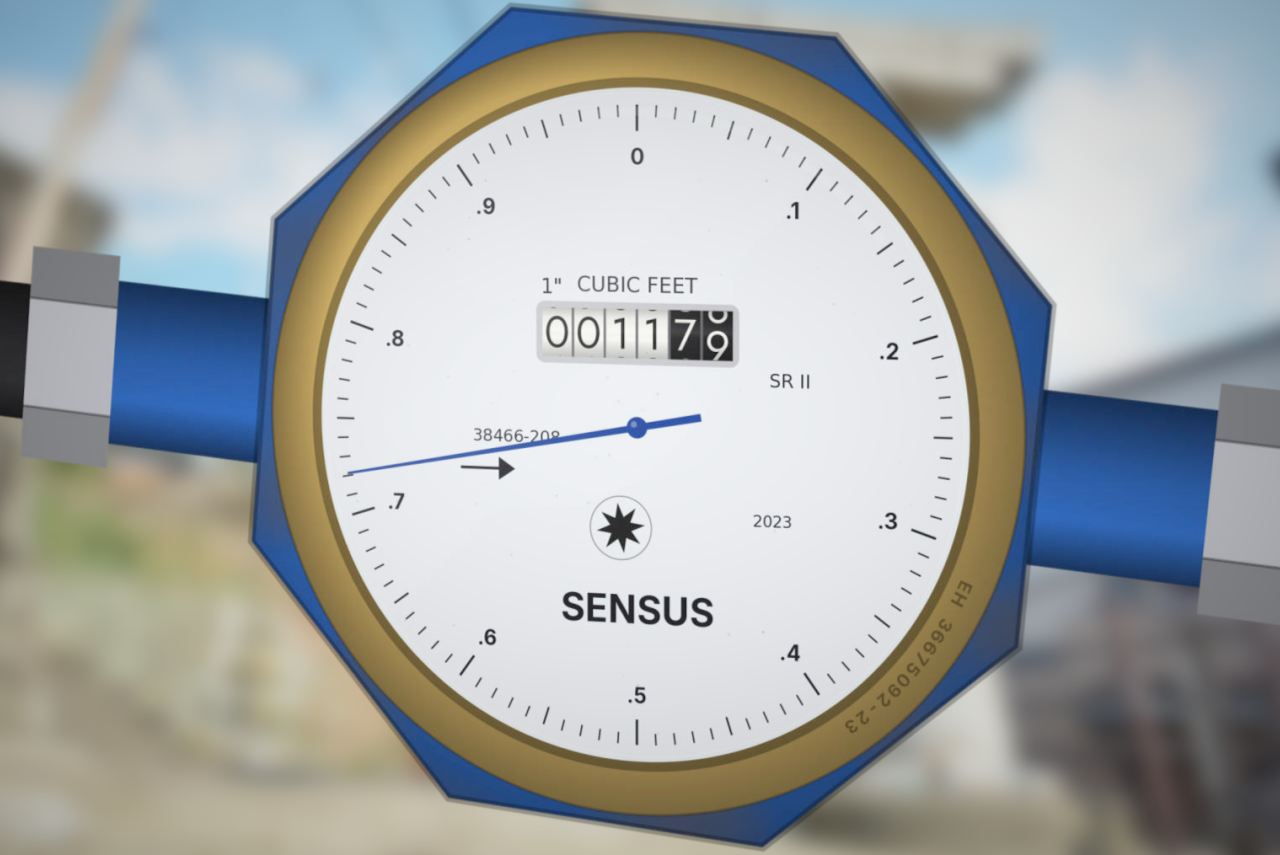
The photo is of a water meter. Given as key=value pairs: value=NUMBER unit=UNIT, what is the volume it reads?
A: value=1178.72 unit=ft³
